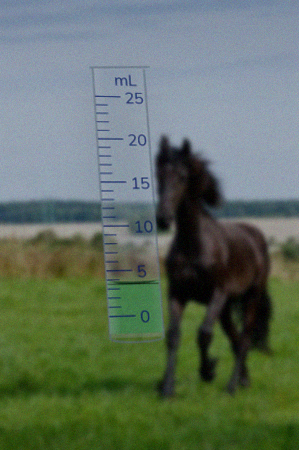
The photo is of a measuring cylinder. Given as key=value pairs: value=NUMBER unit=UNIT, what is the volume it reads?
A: value=3.5 unit=mL
